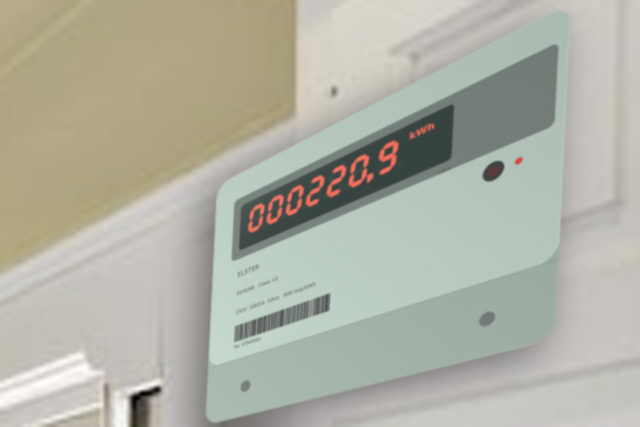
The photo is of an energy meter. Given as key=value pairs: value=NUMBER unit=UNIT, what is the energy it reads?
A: value=220.9 unit=kWh
